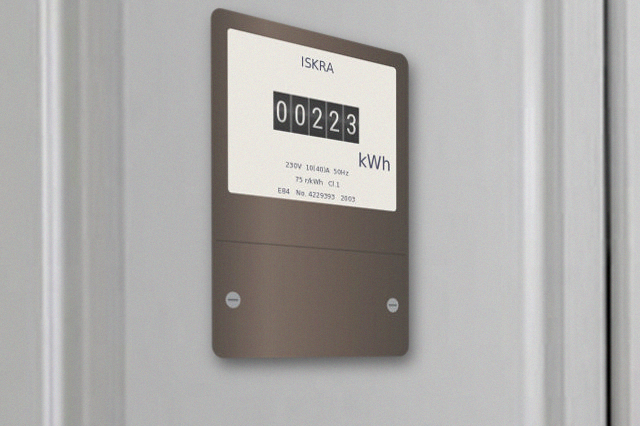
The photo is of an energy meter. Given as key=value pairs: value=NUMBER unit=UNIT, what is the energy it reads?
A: value=223 unit=kWh
